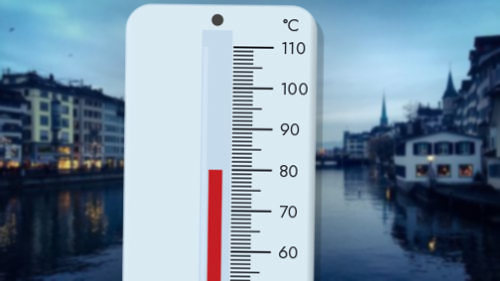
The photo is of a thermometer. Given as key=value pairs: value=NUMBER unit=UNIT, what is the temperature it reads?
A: value=80 unit=°C
